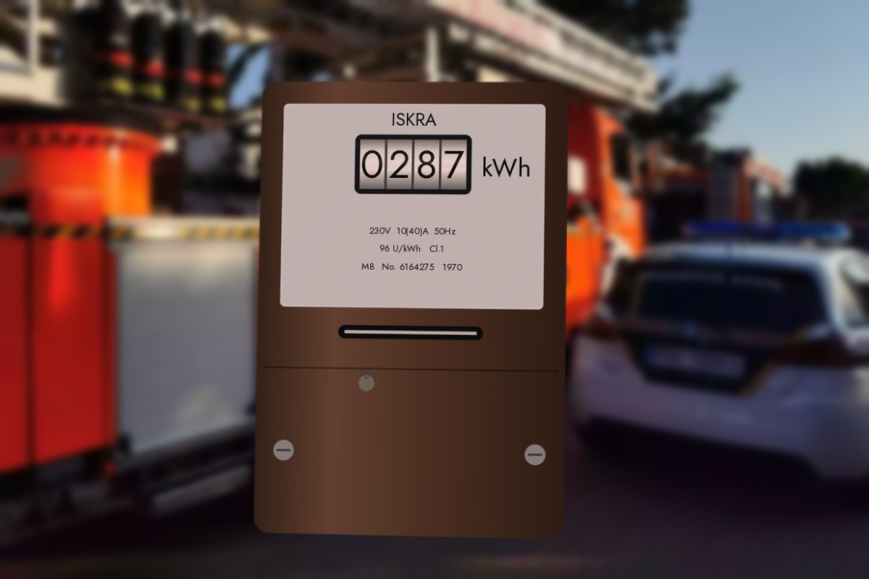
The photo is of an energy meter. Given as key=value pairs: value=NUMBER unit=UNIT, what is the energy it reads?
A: value=287 unit=kWh
